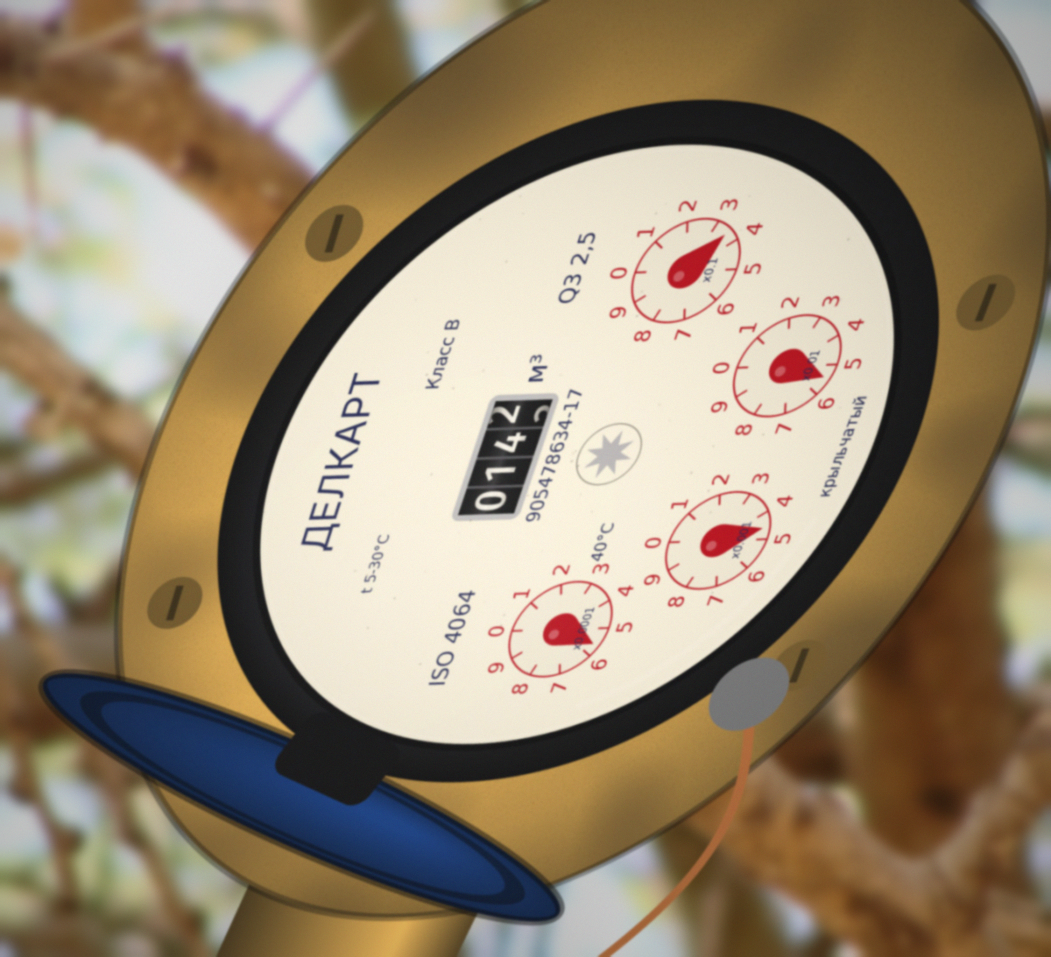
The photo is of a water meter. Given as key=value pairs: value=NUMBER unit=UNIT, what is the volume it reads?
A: value=142.3545 unit=m³
